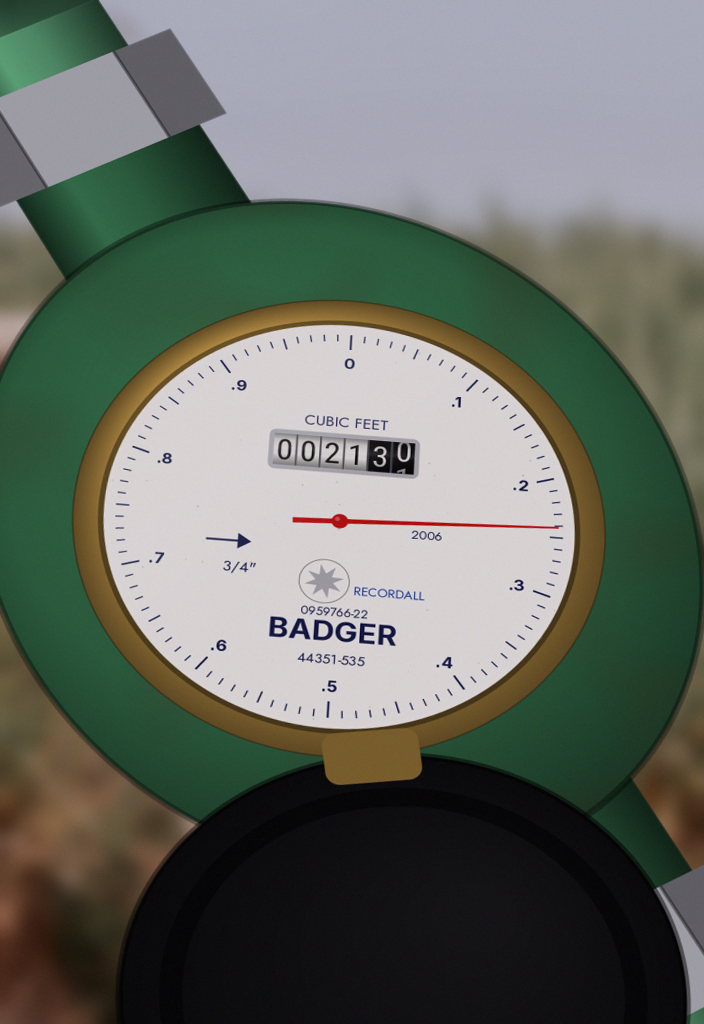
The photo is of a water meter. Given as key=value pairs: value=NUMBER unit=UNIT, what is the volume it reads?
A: value=2130.24 unit=ft³
